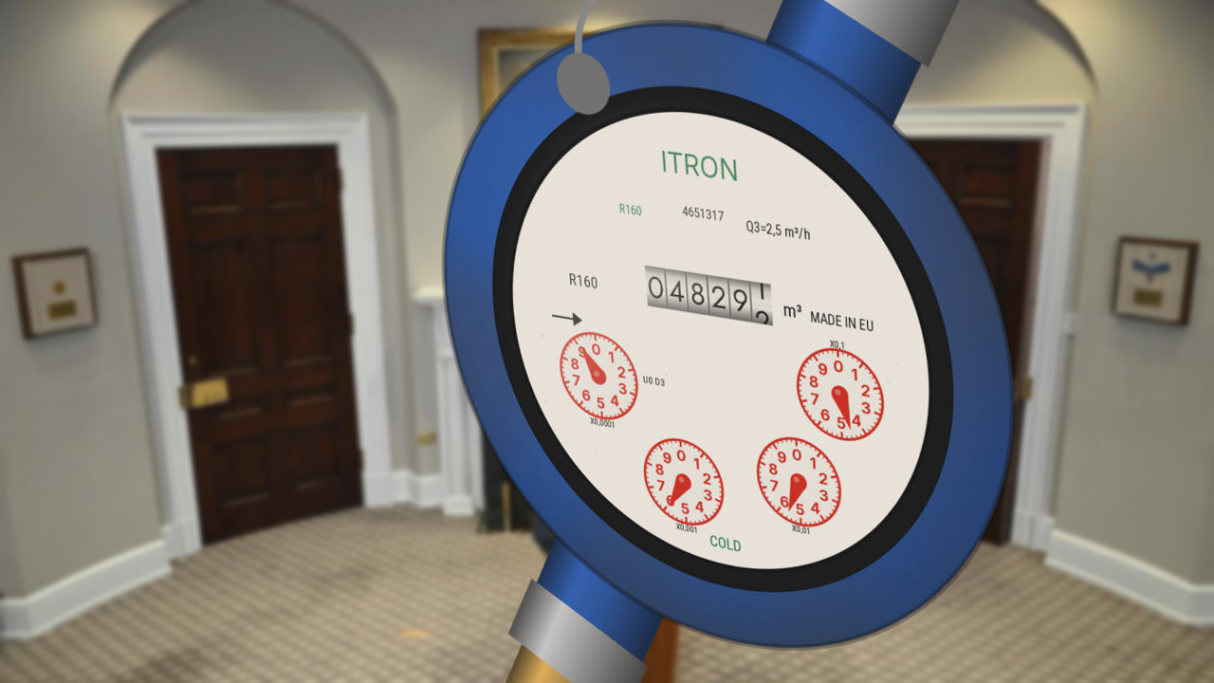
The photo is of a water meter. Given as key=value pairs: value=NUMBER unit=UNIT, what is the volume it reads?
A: value=48291.4559 unit=m³
